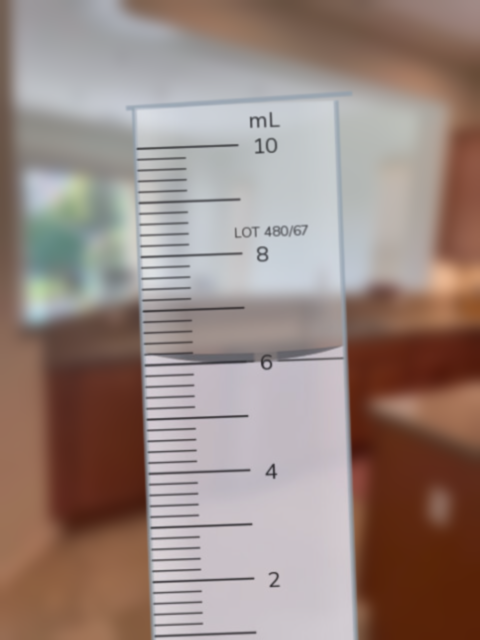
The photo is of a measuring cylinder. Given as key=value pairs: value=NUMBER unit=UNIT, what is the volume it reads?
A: value=6 unit=mL
